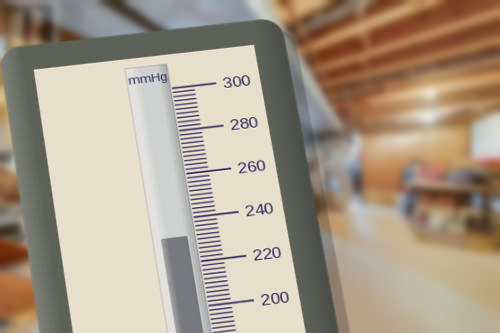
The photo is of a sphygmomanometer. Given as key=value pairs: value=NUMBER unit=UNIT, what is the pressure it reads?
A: value=232 unit=mmHg
